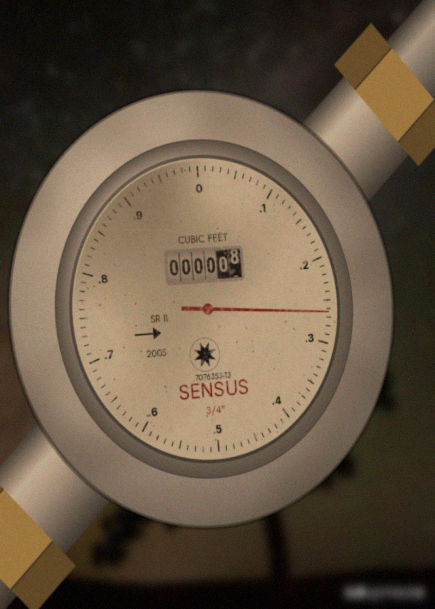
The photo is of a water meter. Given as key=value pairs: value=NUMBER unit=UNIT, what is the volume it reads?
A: value=8.26 unit=ft³
